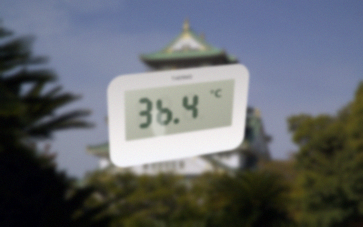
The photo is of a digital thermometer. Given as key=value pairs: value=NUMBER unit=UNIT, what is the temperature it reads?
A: value=36.4 unit=°C
